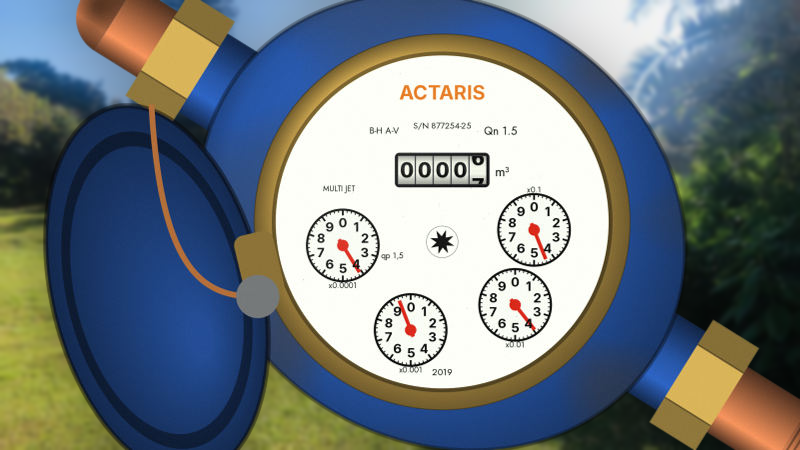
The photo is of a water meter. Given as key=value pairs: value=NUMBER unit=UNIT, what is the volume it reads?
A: value=6.4394 unit=m³
